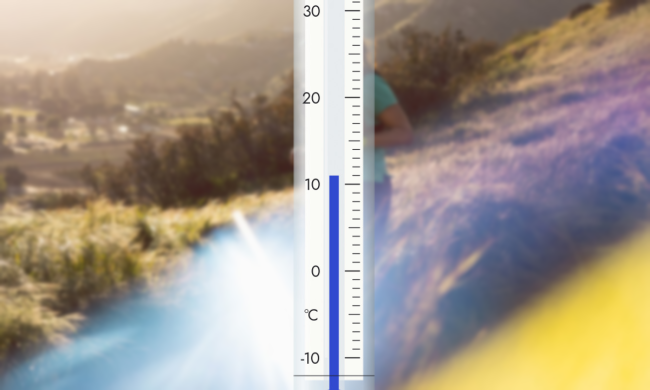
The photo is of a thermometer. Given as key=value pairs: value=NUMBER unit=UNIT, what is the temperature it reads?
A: value=11 unit=°C
